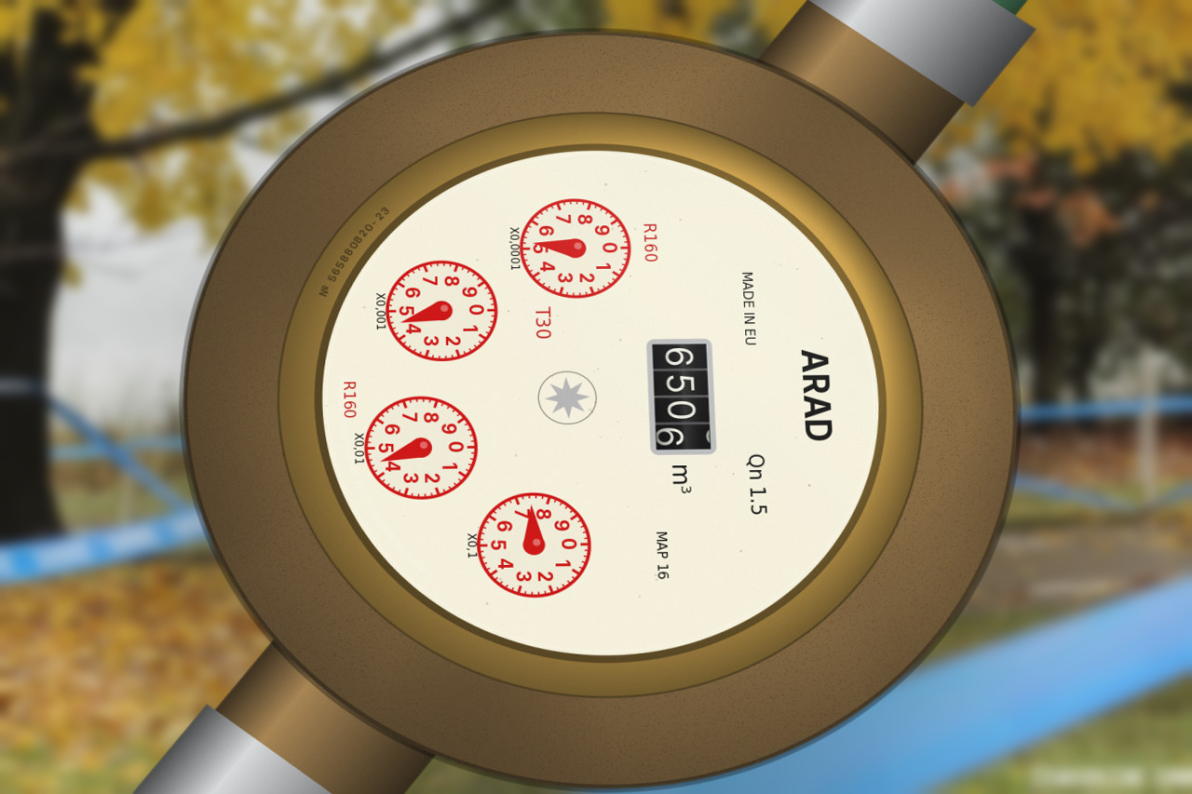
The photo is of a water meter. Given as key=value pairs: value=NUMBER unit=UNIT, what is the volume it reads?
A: value=6505.7445 unit=m³
